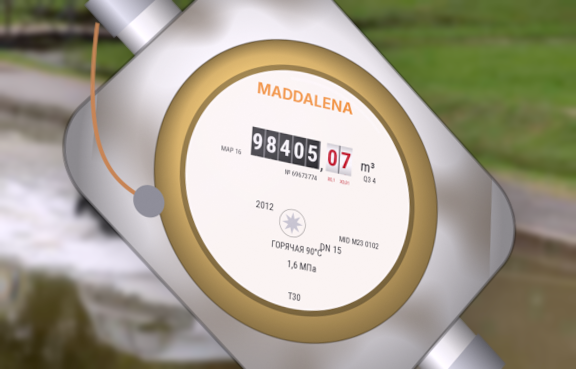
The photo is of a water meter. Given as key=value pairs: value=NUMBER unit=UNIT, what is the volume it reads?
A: value=98405.07 unit=m³
